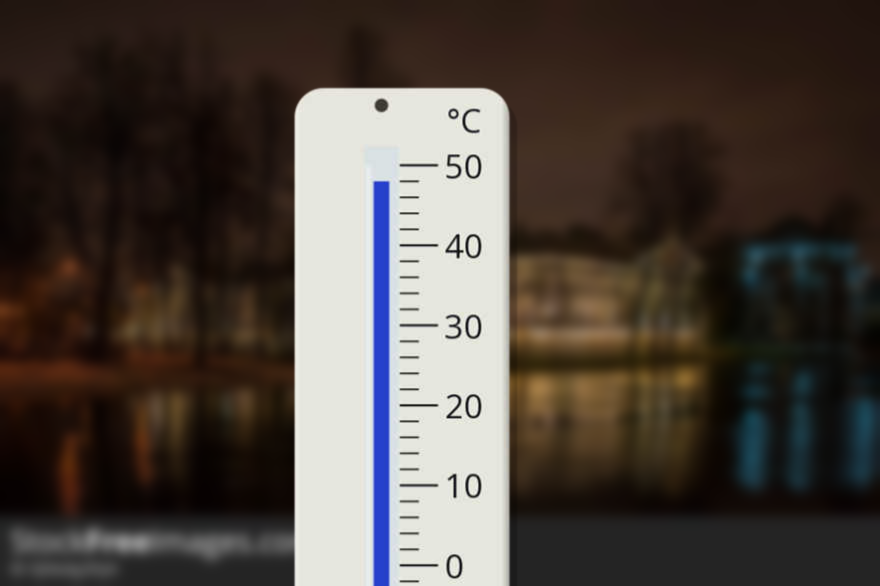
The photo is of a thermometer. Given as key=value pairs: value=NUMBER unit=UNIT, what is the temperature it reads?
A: value=48 unit=°C
